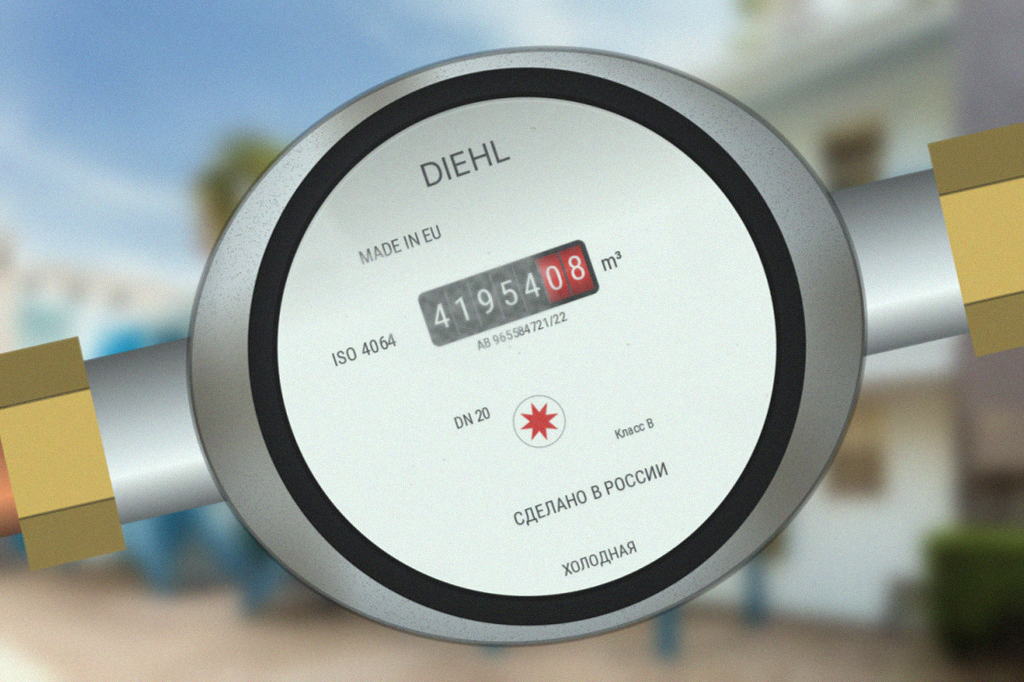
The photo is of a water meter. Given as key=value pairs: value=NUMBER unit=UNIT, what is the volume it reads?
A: value=41954.08 unit=m³
